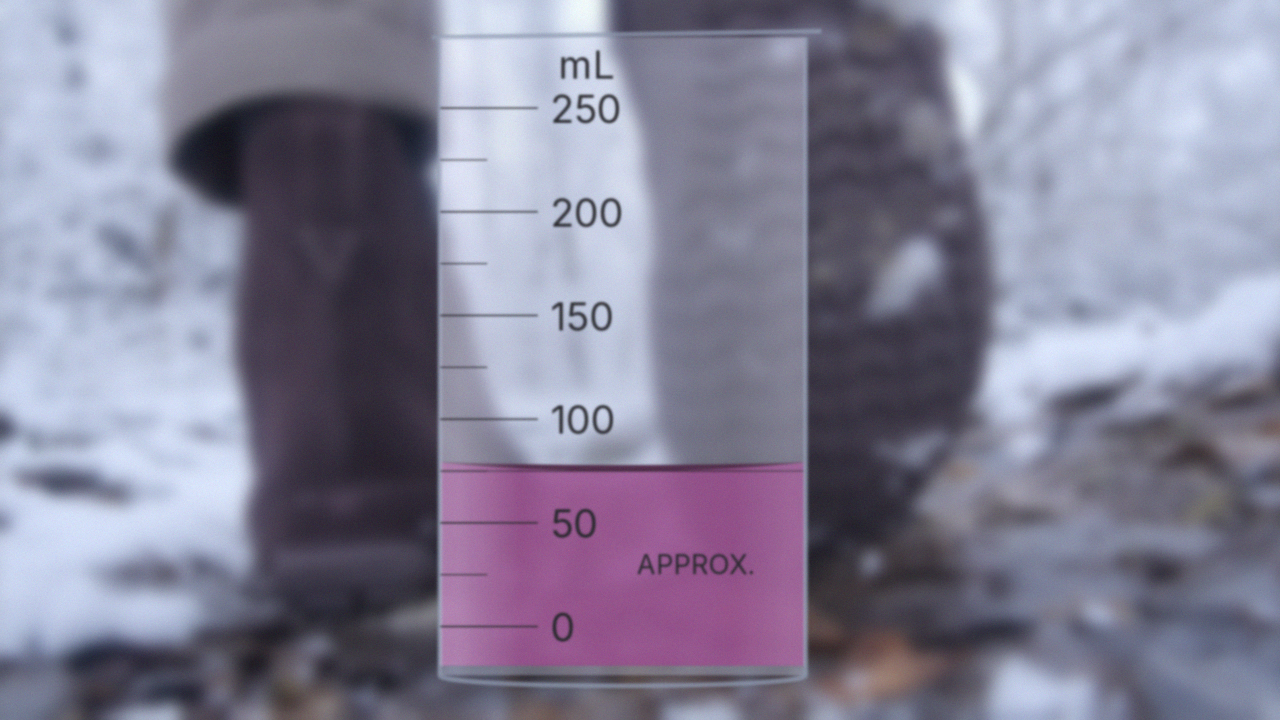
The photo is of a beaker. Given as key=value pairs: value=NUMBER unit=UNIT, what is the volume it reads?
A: value=75 unit=mL
